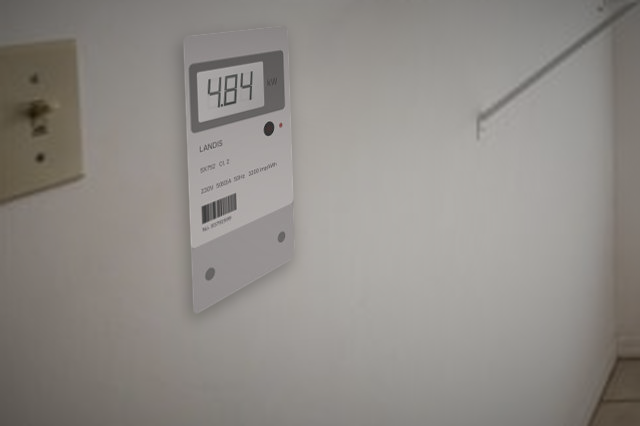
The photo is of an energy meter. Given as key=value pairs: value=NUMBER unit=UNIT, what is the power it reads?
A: value=4.84 unit=kW
